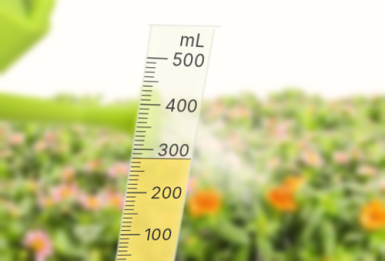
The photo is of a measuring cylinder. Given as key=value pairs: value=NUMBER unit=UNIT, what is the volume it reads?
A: value=280 unit=mL
